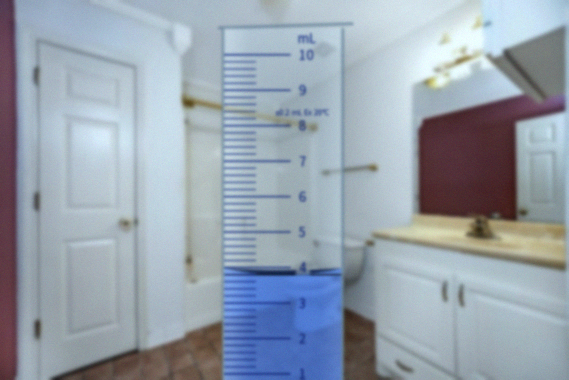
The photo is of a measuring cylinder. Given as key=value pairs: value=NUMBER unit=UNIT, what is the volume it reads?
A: value=3.8 unit=mL
